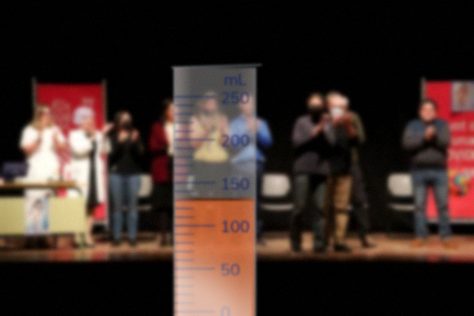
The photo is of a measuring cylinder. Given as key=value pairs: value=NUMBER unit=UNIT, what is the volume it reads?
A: value=130 unit=mL
